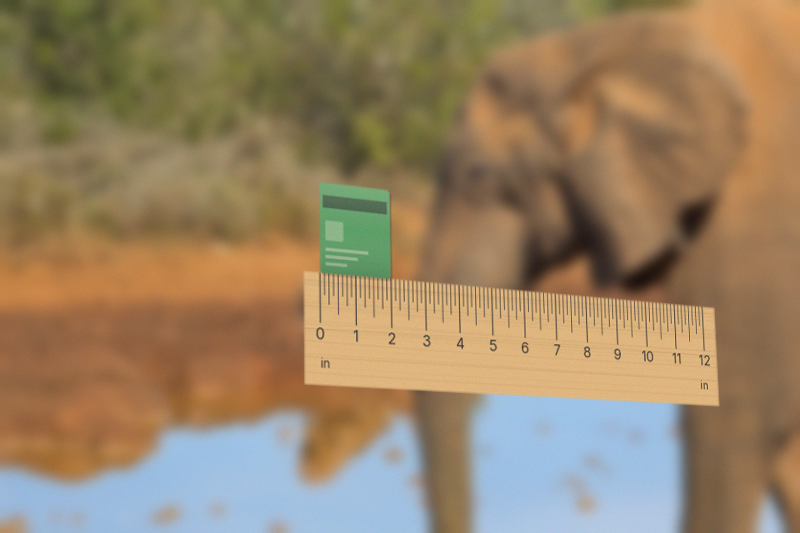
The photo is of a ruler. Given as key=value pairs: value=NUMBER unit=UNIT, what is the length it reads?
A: value=2 unit=in
